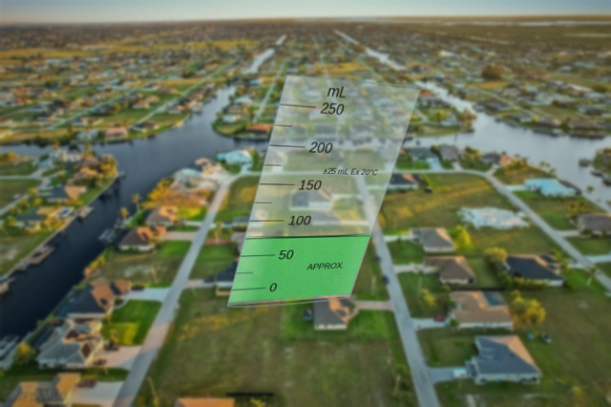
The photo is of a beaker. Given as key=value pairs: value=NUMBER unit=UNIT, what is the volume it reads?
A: value=75 unit=mL
